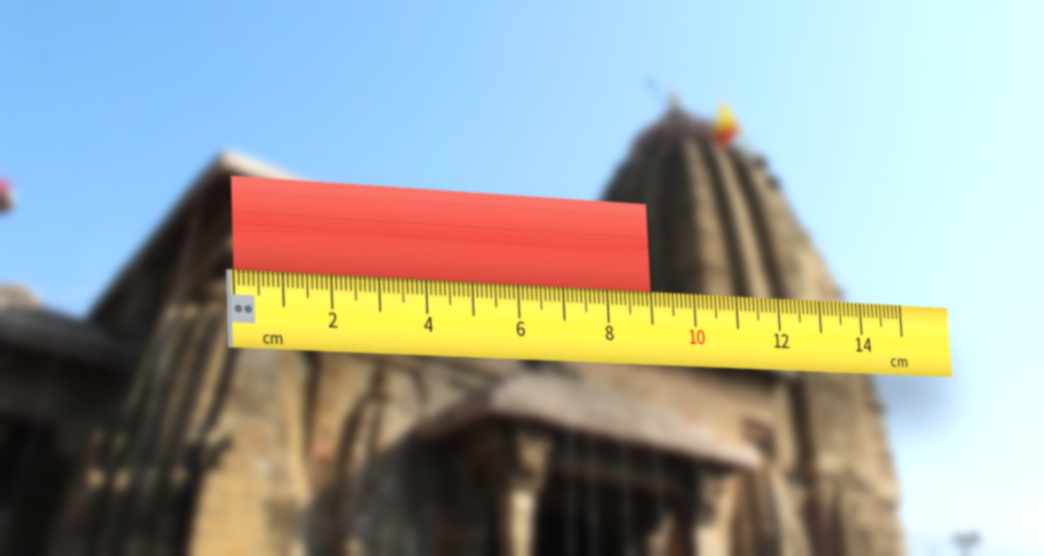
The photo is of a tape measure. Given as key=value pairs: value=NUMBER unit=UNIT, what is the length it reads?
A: value=9 unit=cm
